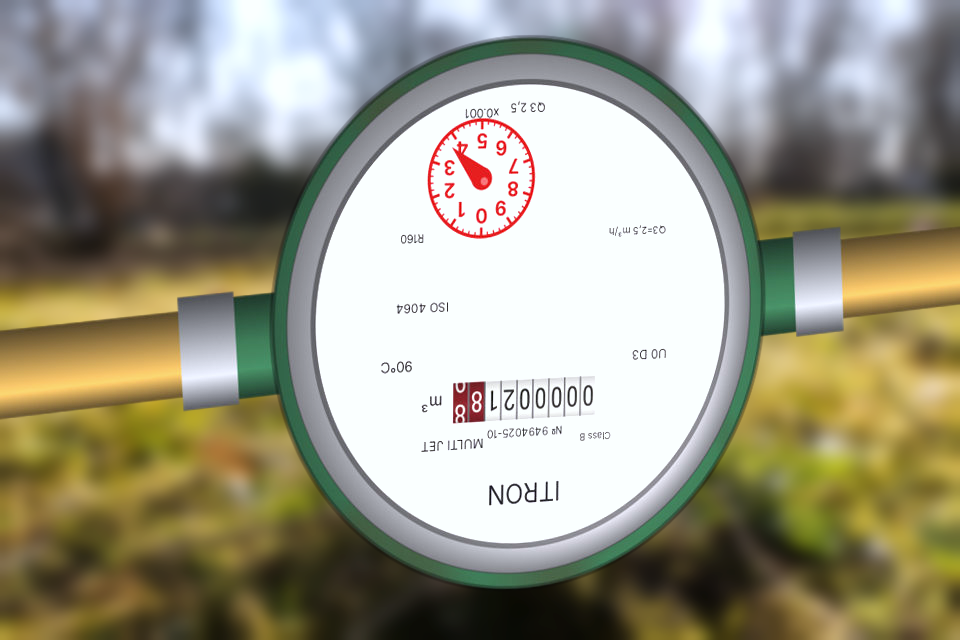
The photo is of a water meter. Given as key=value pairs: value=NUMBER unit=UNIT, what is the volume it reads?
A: value=21.883 unit=m³
